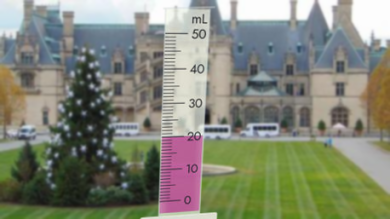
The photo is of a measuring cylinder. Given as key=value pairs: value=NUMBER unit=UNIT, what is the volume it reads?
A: value=20 unit=mL
